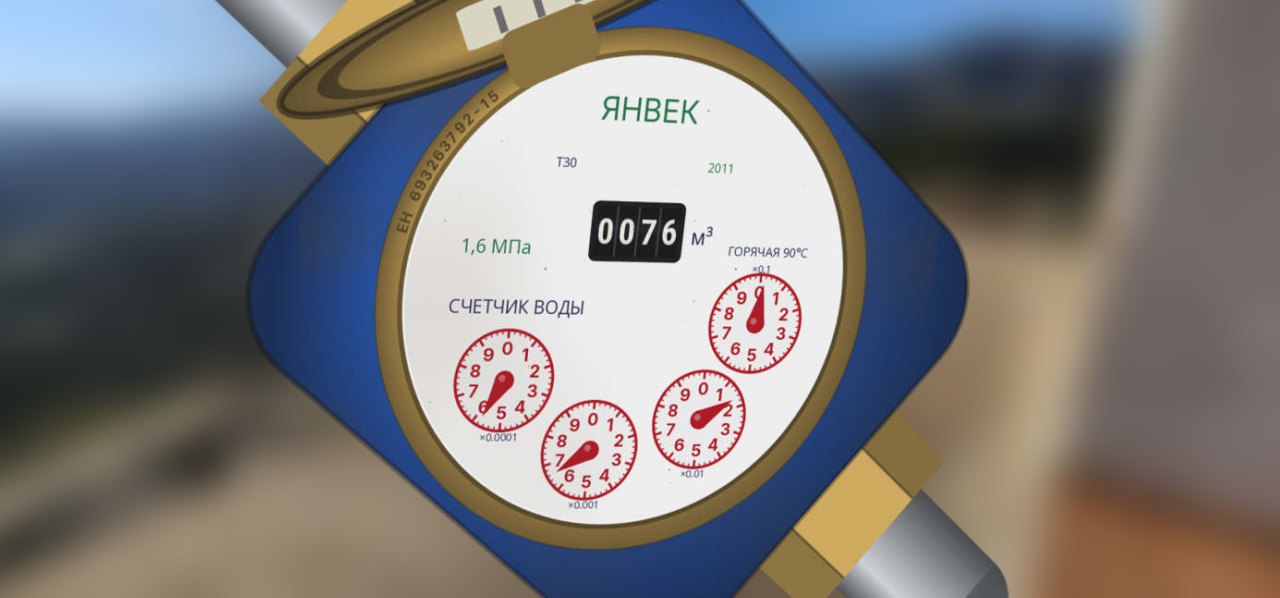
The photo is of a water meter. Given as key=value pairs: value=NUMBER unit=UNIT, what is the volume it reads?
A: value=76.0165 unit=m³
